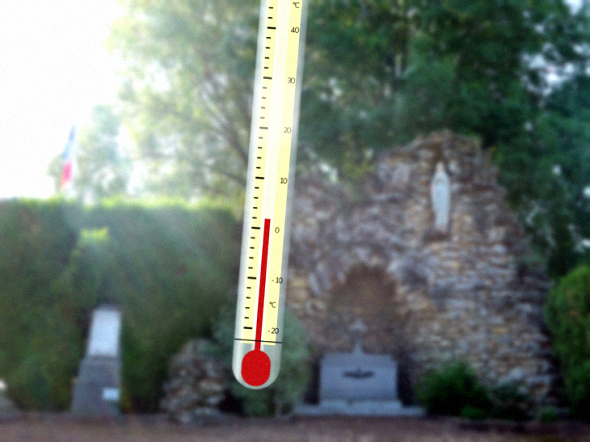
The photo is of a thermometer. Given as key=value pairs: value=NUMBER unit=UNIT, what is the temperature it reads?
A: value=2 unit=°C
